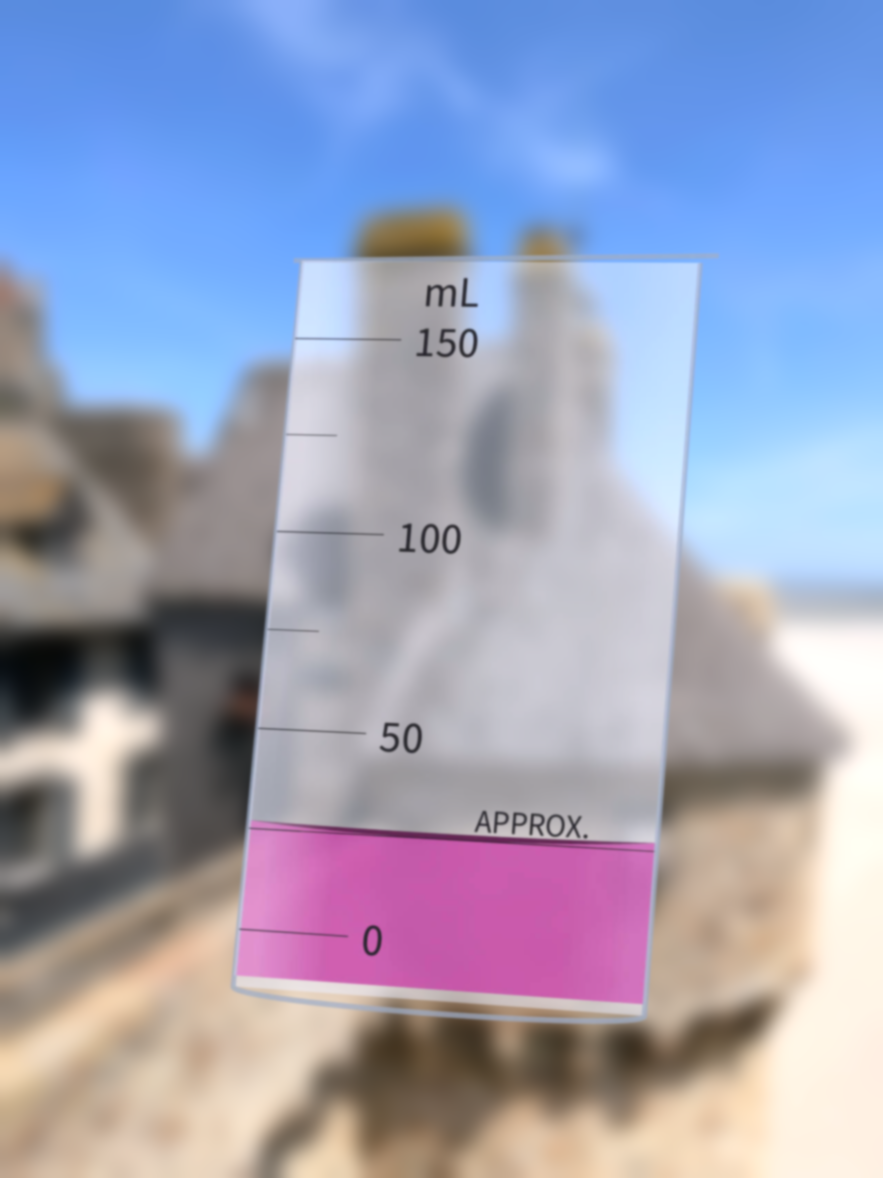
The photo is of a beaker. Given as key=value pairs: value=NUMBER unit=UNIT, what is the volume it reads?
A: value=25 unit=mL
